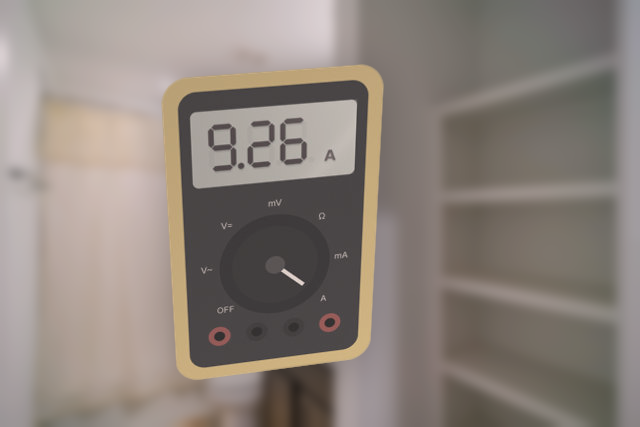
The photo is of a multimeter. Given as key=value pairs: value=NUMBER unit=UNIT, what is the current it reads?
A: value=9.26 unit=A
